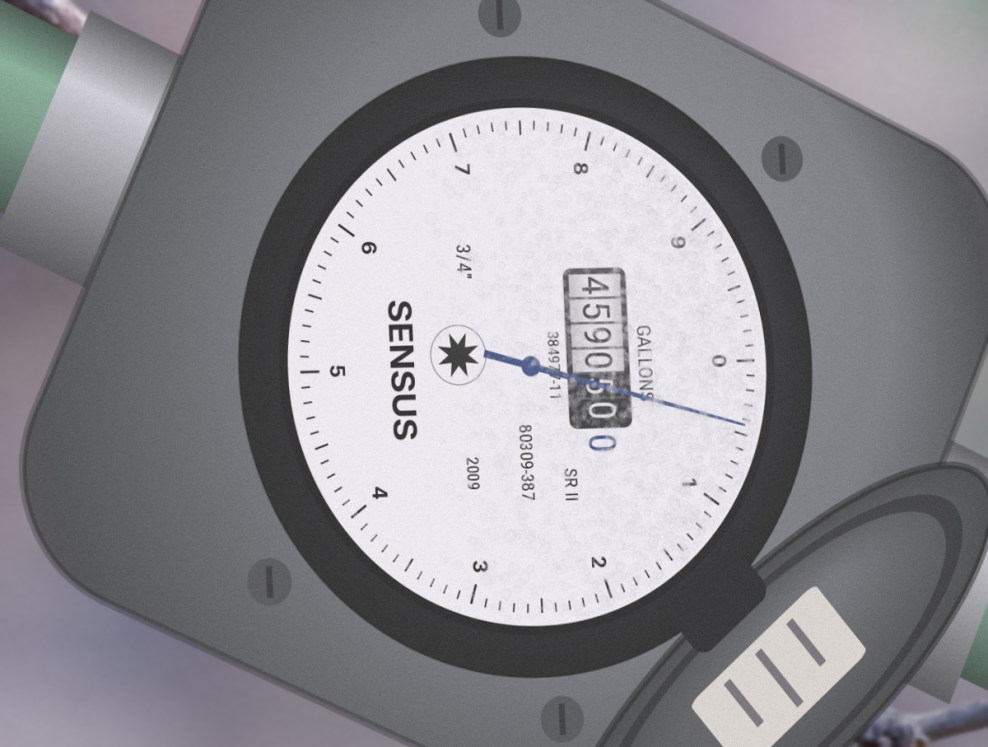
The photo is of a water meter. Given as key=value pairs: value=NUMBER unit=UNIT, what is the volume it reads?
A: value=4590500.4 unit=gal
